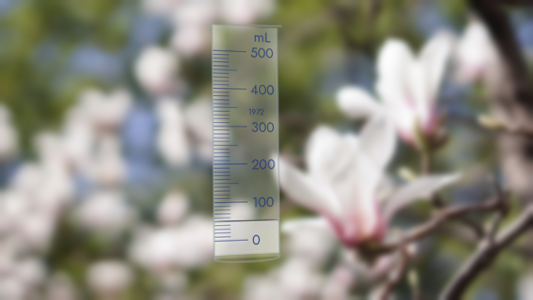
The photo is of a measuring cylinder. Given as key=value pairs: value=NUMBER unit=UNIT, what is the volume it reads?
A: value=50 unit=mL
